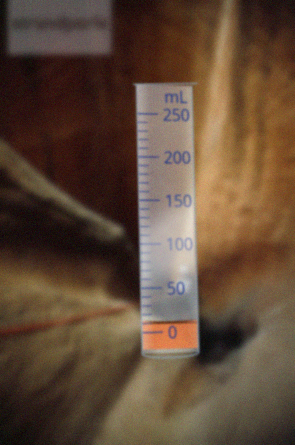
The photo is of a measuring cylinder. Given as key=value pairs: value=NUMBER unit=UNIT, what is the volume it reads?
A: value=10 unit=mL
